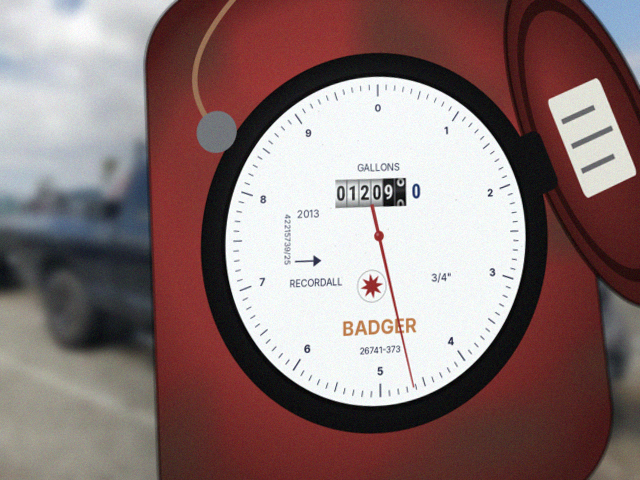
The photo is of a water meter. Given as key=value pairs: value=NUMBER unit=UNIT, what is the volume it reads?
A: value=120984.6 unit=gal
